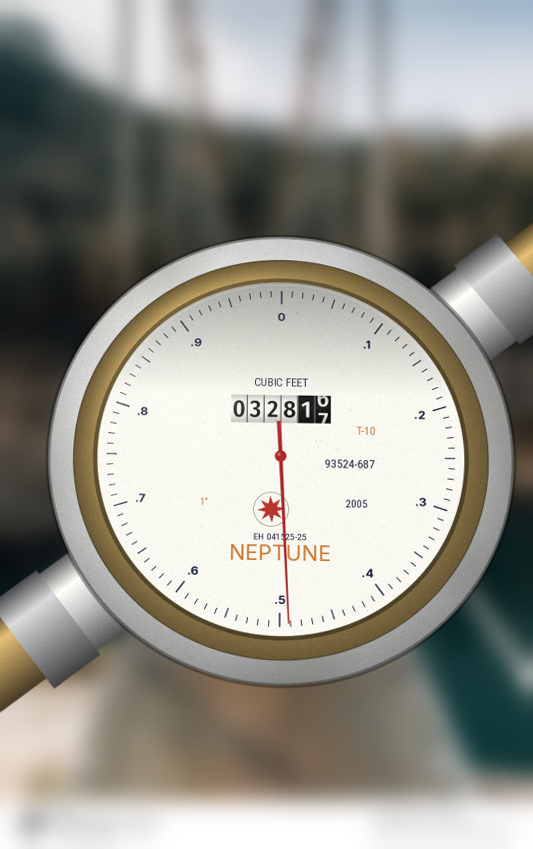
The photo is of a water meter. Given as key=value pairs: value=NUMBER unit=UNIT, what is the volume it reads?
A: value=32816.49 unit=ft³
